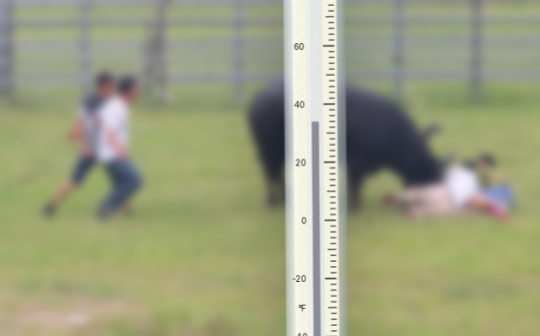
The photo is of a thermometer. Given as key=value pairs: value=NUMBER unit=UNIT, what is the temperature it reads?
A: value=34 unit=°F
